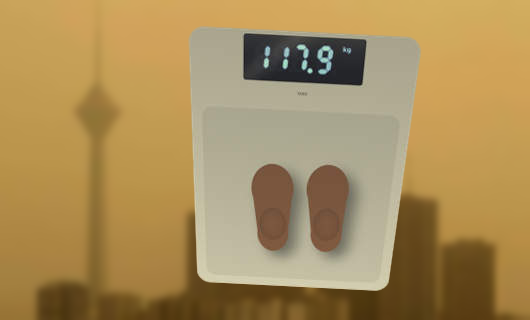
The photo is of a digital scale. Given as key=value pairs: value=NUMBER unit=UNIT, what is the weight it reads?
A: value=117.9 unit=kg
